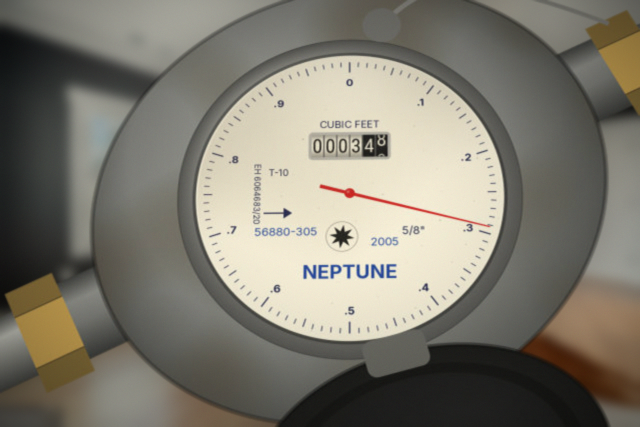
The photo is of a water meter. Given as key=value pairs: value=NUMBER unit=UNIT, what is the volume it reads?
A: value=348.29 unit=ft³
